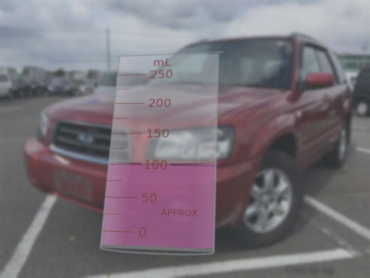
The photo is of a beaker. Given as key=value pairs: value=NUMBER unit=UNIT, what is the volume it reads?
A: value=100 unit=mL
